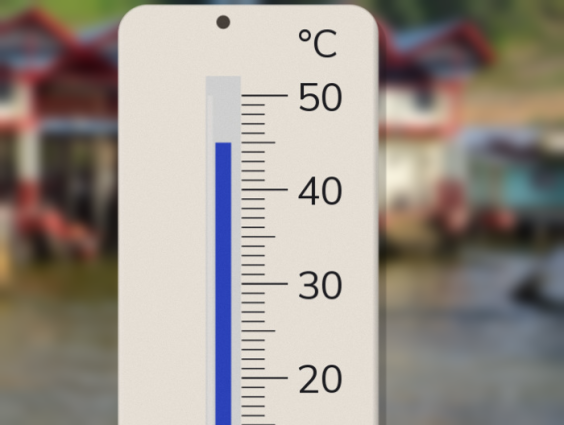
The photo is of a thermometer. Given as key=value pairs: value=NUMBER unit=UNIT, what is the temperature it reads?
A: value=45 unit=°C
